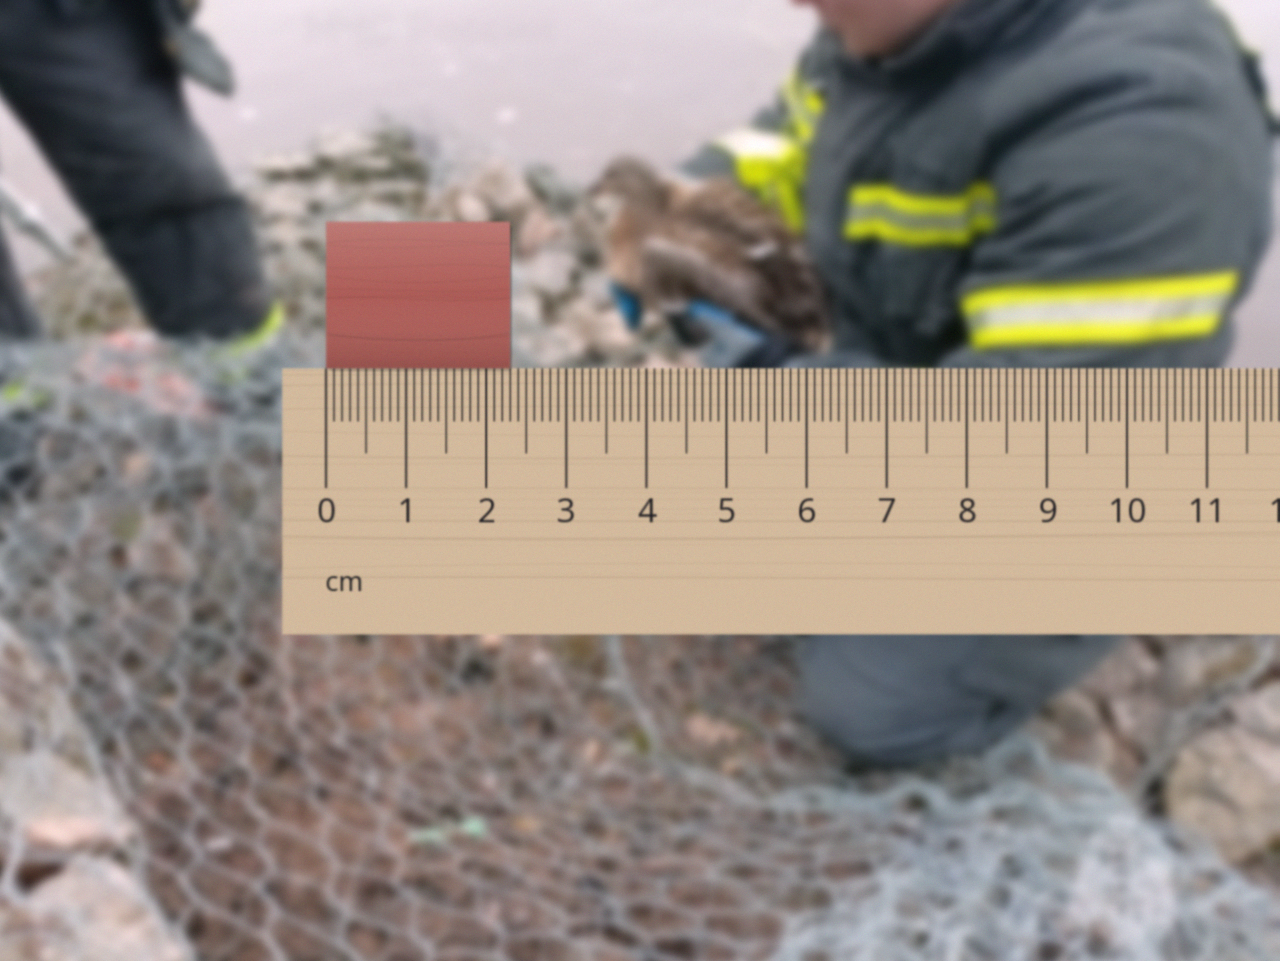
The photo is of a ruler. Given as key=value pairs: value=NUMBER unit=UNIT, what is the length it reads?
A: value=2.3 unit=cm
